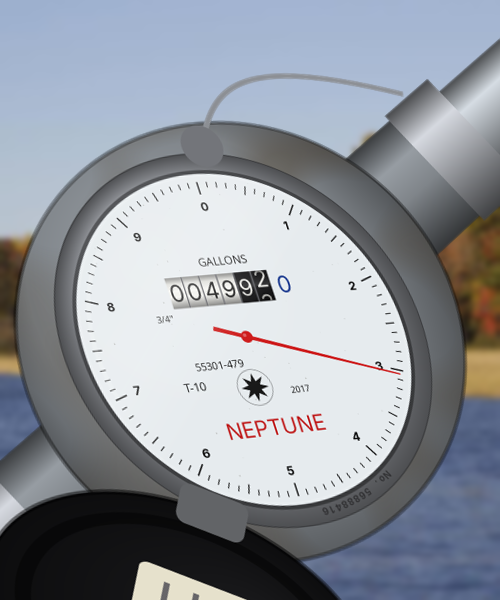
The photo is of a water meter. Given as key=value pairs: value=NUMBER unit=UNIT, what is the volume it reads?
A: value=49923.0 unit=gal
